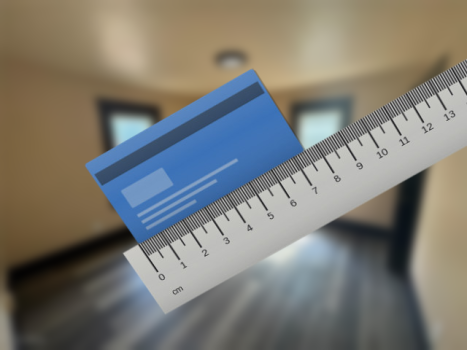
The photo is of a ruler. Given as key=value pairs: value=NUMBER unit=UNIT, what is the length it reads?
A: value=7.5 unit=cm
